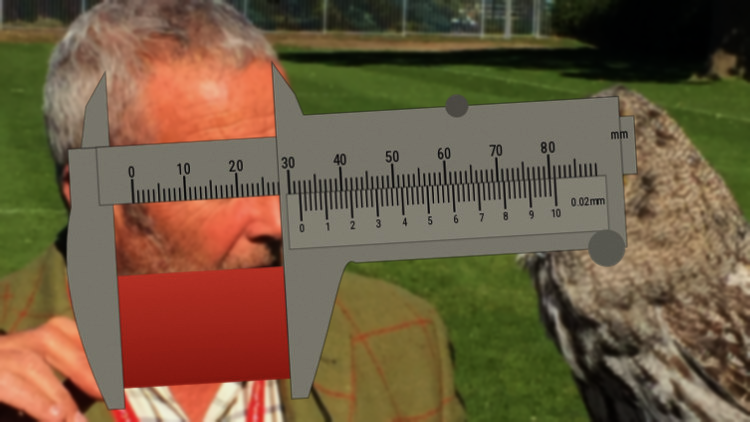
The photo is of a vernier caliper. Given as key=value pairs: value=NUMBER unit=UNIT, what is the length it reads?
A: value=32.0 unit=mm
